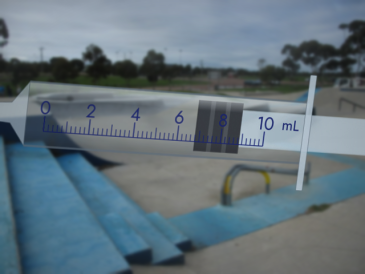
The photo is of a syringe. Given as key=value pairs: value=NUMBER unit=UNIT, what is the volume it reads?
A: value=6.8 unit=mL
